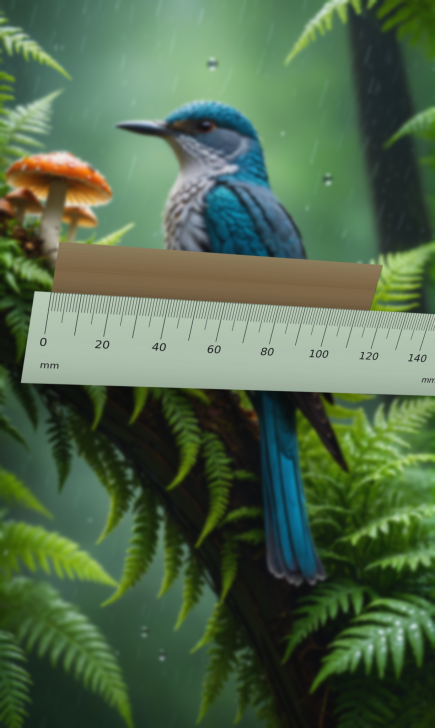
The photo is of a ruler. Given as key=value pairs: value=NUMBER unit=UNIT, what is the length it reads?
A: value=115 unit=mm
